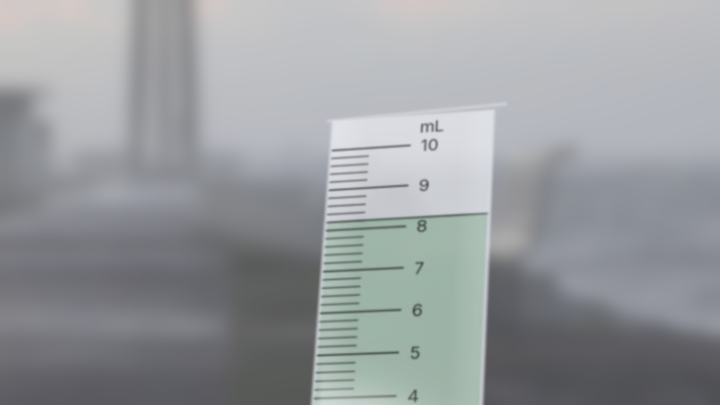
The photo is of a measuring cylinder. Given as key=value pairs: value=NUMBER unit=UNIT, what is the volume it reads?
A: value=8.2 unit=mL
